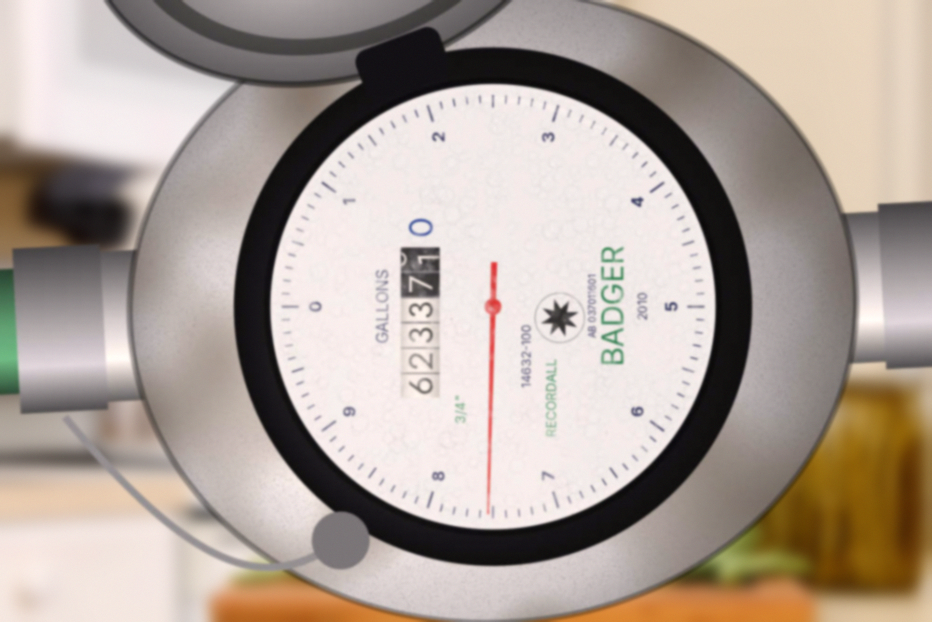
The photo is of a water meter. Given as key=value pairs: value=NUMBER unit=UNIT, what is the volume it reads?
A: value=6233707.5 unit=gal
